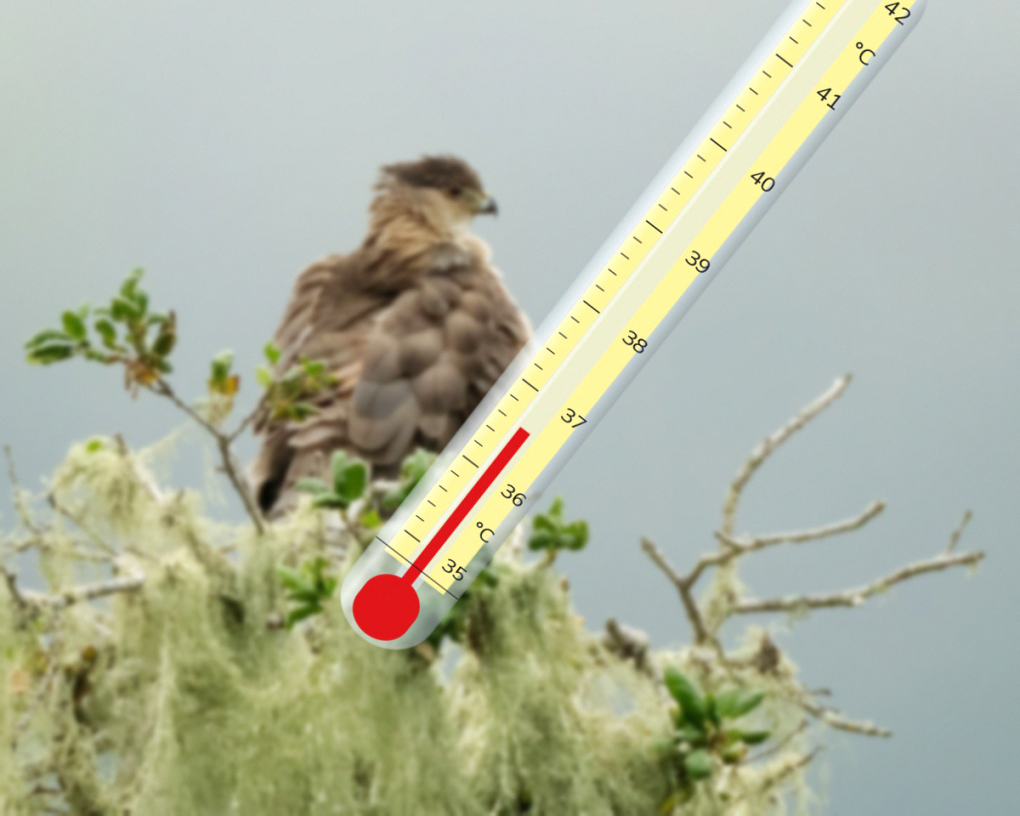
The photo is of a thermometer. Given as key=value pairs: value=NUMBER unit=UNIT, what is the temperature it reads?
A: value=36.6 unit=°C
